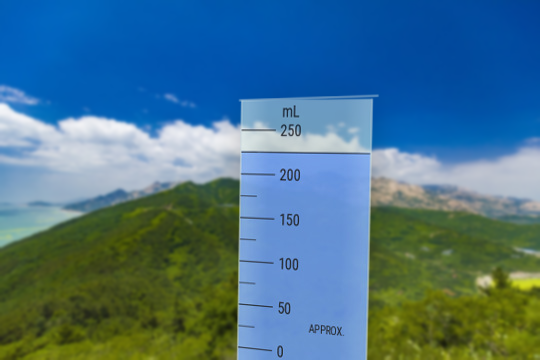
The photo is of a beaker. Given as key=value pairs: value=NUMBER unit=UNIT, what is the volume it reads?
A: value=225 unit=mL
